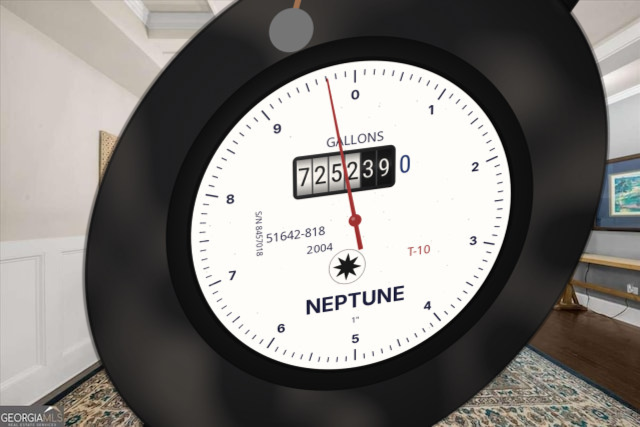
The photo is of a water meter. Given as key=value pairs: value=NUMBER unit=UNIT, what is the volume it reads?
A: value=7252389.7 unit=gal
